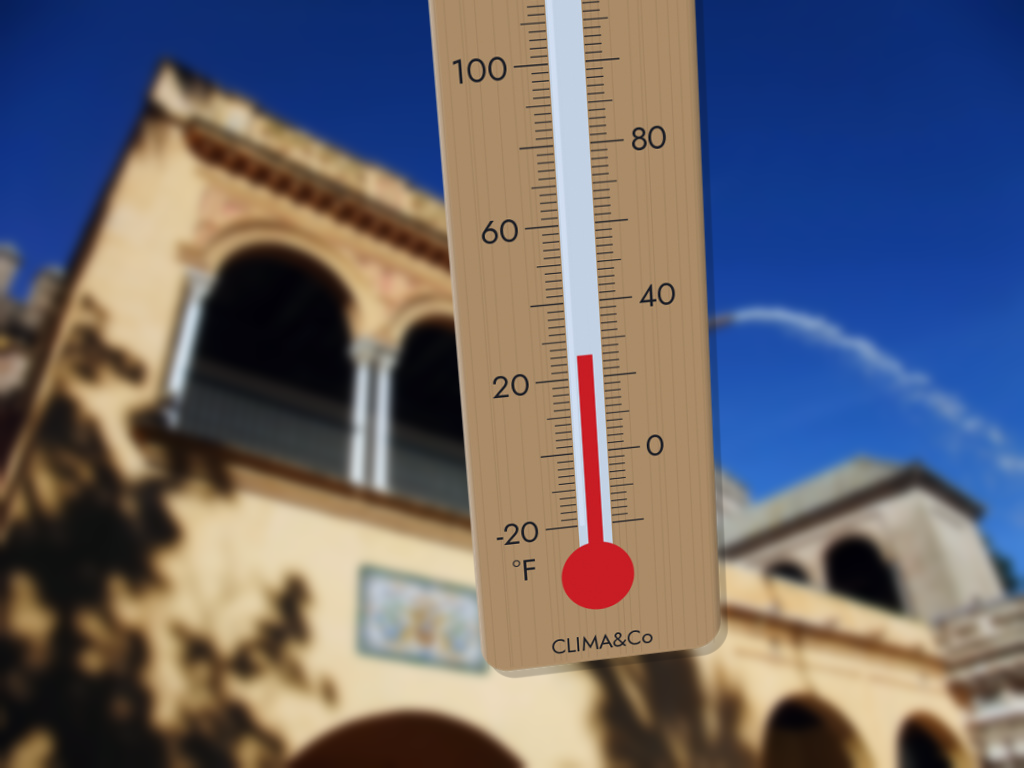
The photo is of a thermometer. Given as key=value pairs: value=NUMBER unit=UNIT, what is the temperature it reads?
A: value=26 unit=°F
